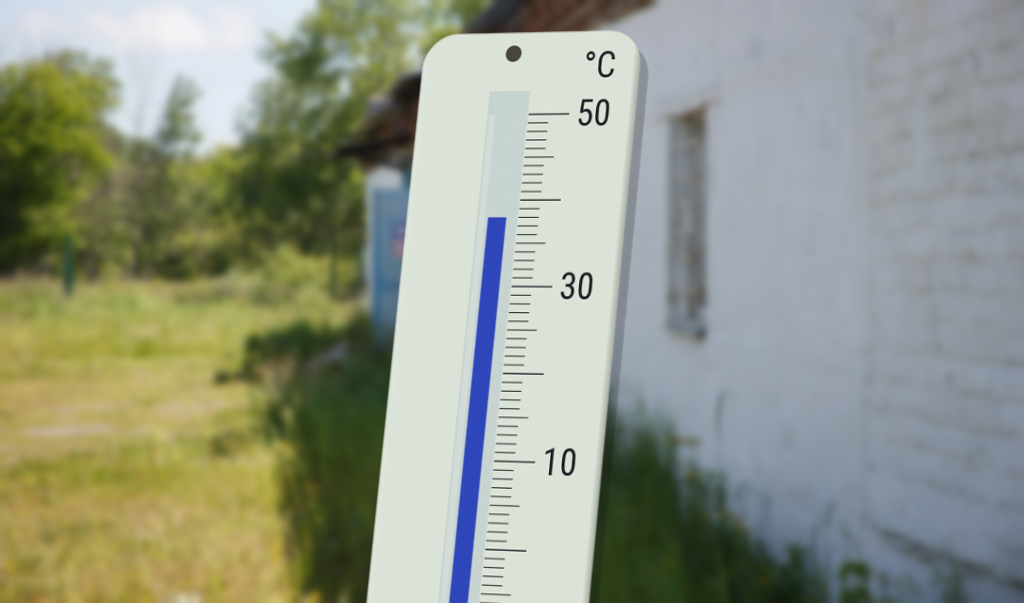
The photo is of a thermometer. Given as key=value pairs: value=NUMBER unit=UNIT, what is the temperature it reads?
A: value=38 unit=°C
